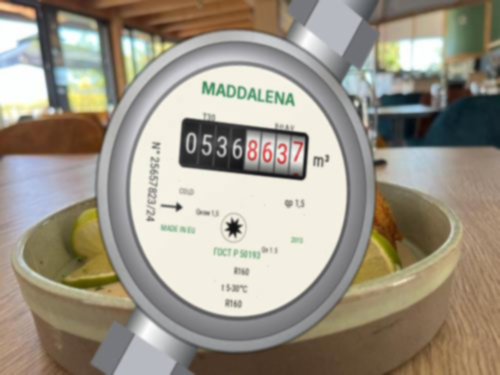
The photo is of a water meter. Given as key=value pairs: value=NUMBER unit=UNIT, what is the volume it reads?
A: value=536.8637 unit=m³
